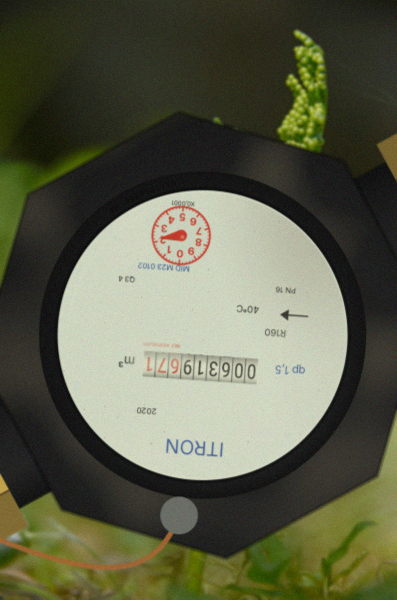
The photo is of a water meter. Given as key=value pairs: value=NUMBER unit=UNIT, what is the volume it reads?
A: value=6319.6712 unit=m³
